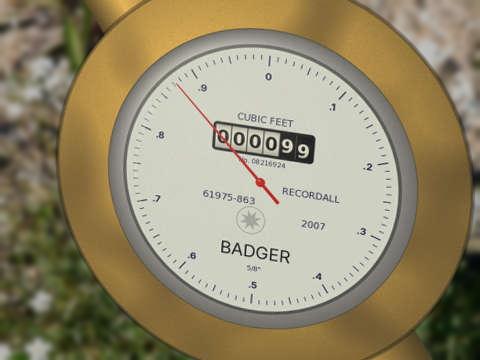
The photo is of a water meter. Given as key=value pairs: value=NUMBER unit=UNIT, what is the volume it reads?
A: value=98.87 unit=ft³
